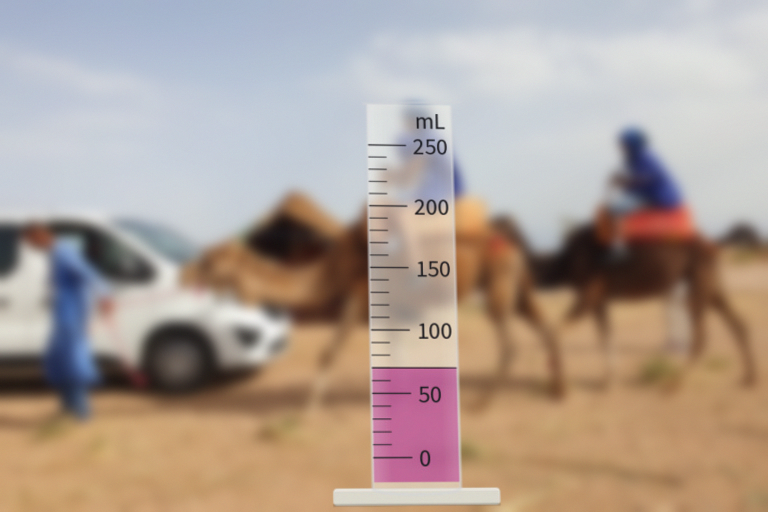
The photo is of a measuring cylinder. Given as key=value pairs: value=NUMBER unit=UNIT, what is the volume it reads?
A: value=70 unit=mL
